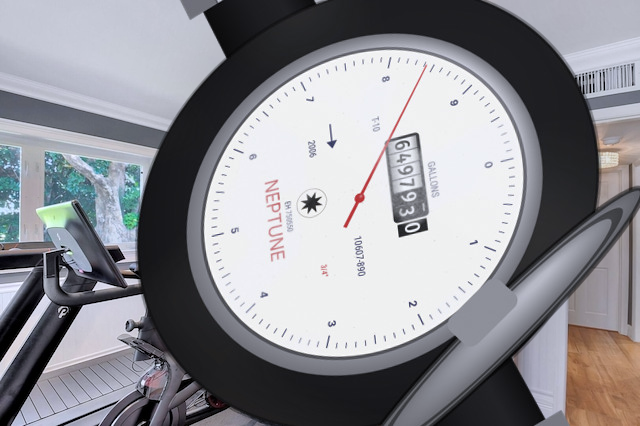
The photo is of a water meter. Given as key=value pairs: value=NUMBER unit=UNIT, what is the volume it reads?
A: value=6497928.4 unit=gal
